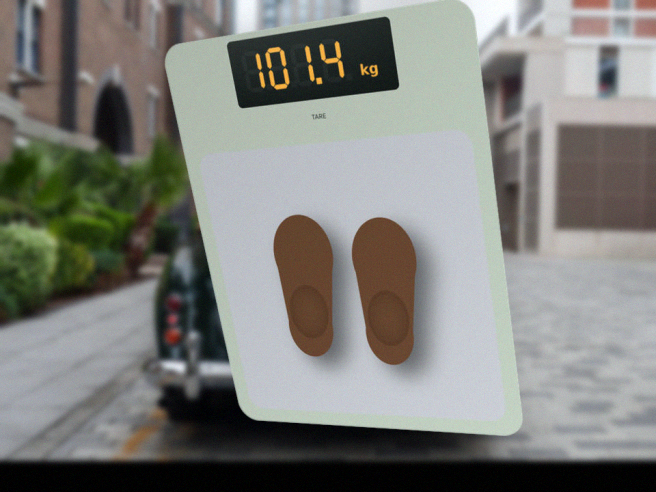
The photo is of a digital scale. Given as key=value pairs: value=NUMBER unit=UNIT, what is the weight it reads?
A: value=101.4 unit=kg
